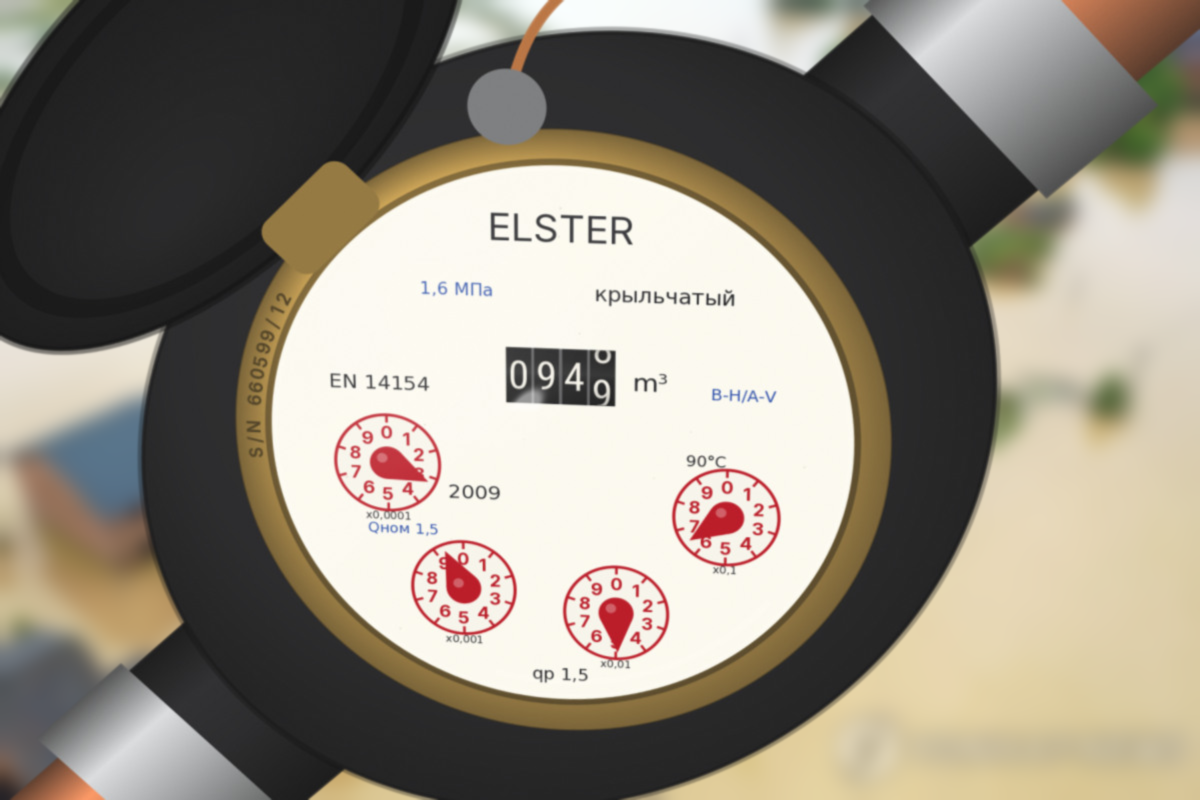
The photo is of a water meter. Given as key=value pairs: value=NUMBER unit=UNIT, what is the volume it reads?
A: value=948.6493 unit=m³
